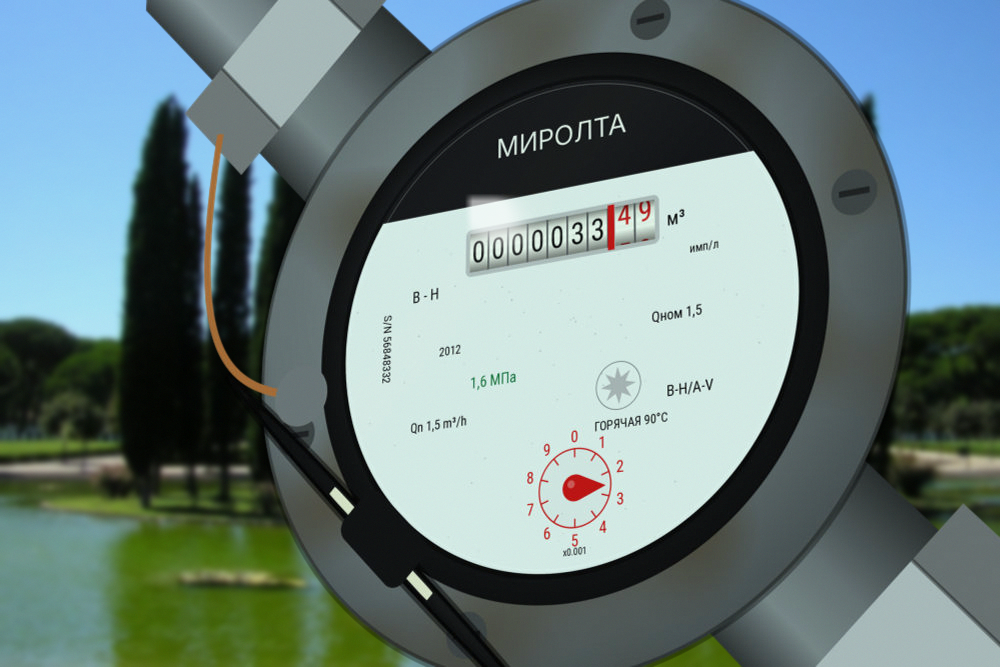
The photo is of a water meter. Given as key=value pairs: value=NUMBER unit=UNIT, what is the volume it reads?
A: value=33.492 unit=m³
